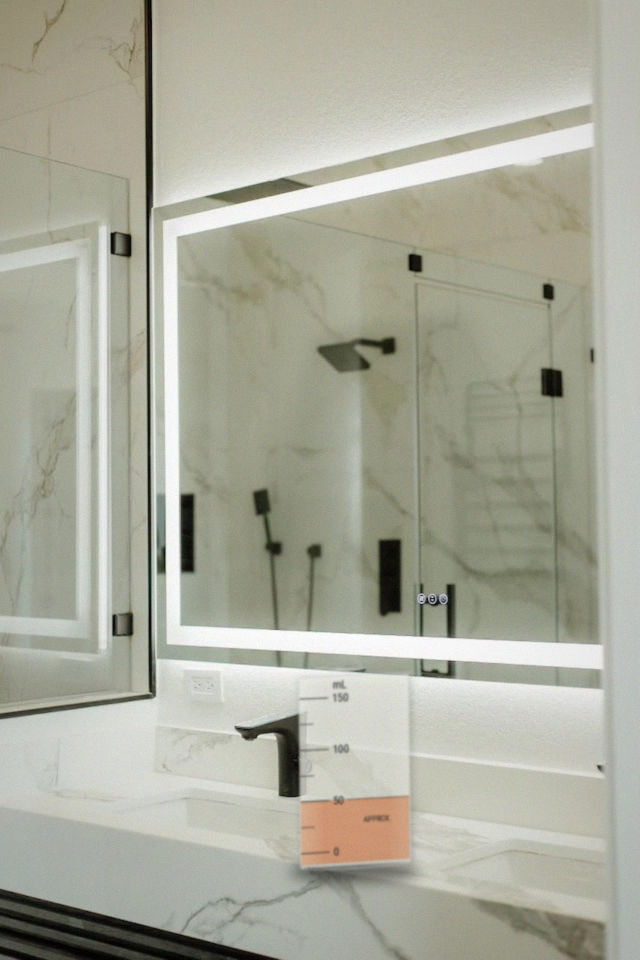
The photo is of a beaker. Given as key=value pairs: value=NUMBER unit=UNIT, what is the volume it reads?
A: value=50 unit=mL
